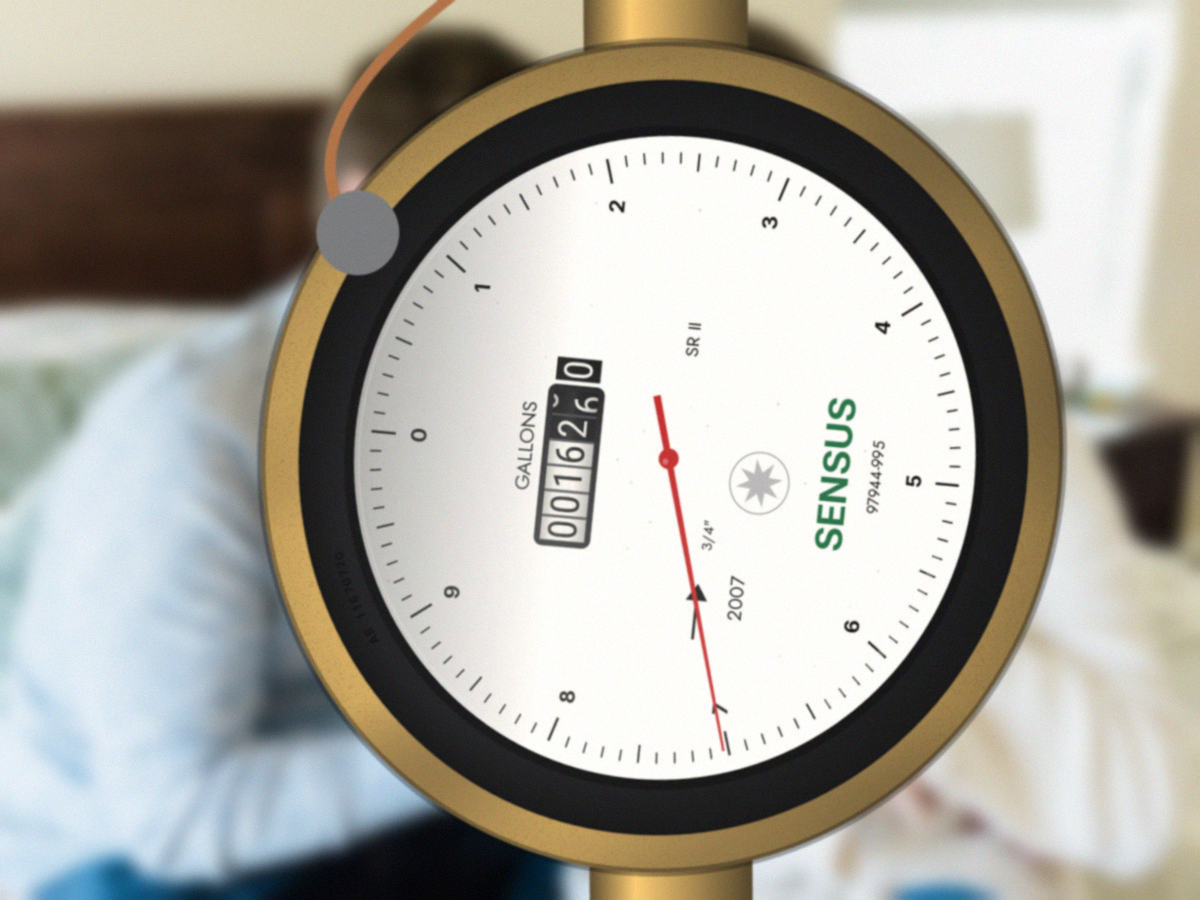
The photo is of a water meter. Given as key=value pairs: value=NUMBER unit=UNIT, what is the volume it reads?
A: value=16257.0 unit=gal
